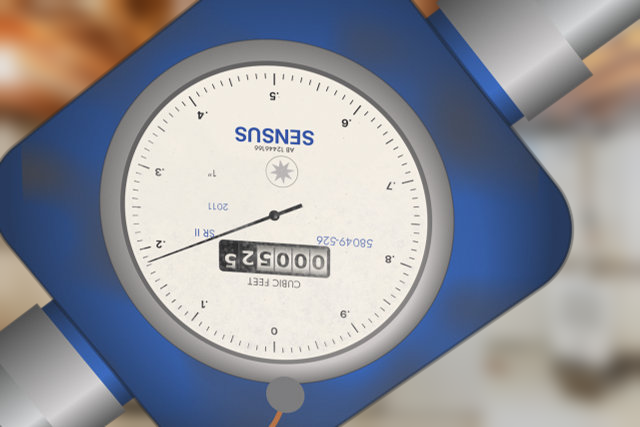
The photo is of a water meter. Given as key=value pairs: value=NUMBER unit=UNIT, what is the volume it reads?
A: value=525.18 unit=ft³
